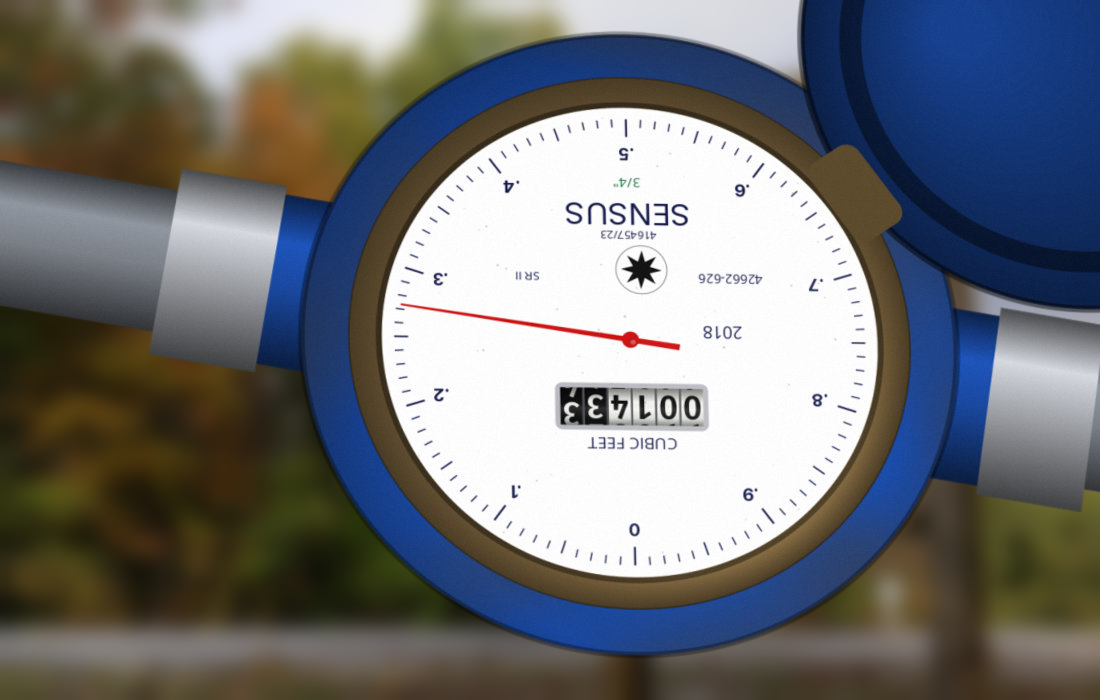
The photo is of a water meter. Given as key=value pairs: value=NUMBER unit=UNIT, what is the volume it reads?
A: value=1433.27 unit=ft³
